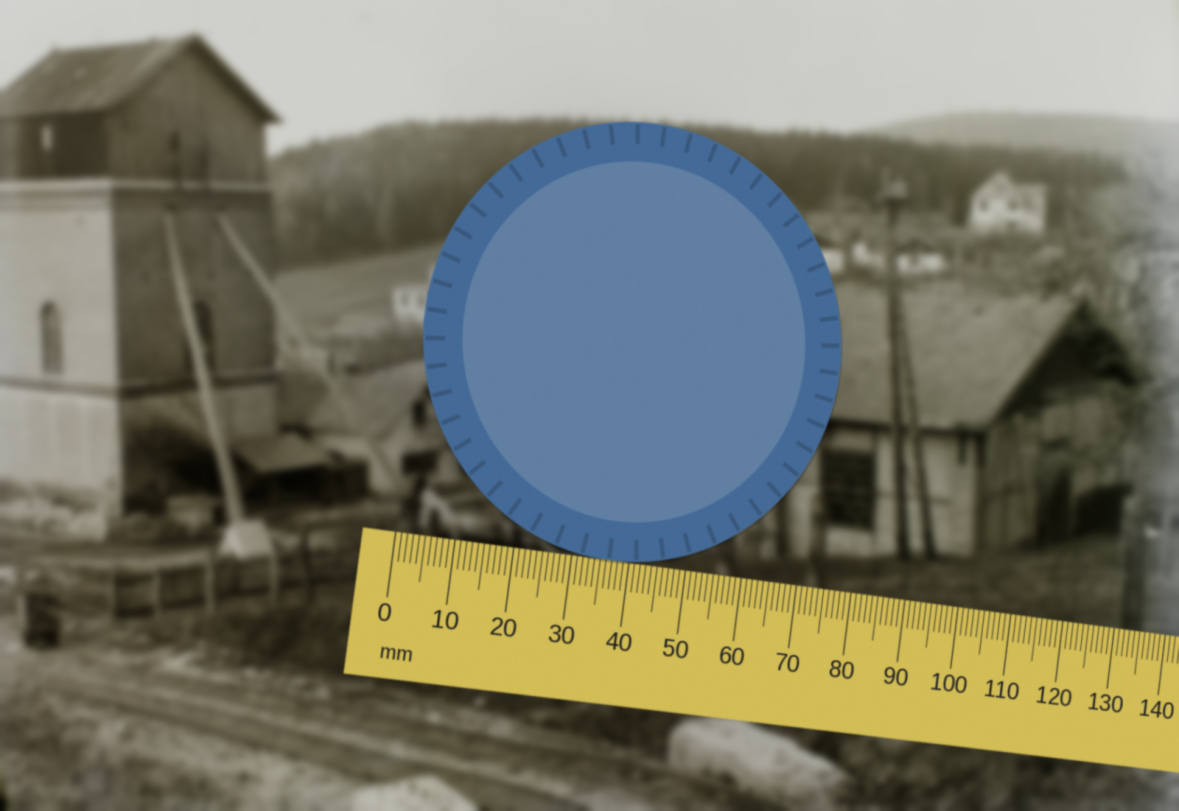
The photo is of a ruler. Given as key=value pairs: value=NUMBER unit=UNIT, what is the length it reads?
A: value=73 unit=mm
